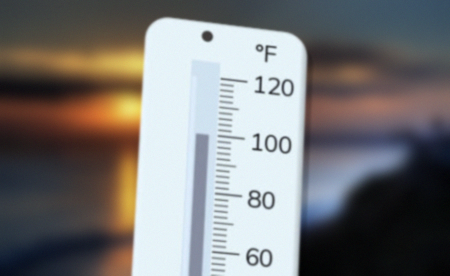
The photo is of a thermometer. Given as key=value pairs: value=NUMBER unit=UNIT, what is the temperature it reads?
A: value=100 unit=°F
